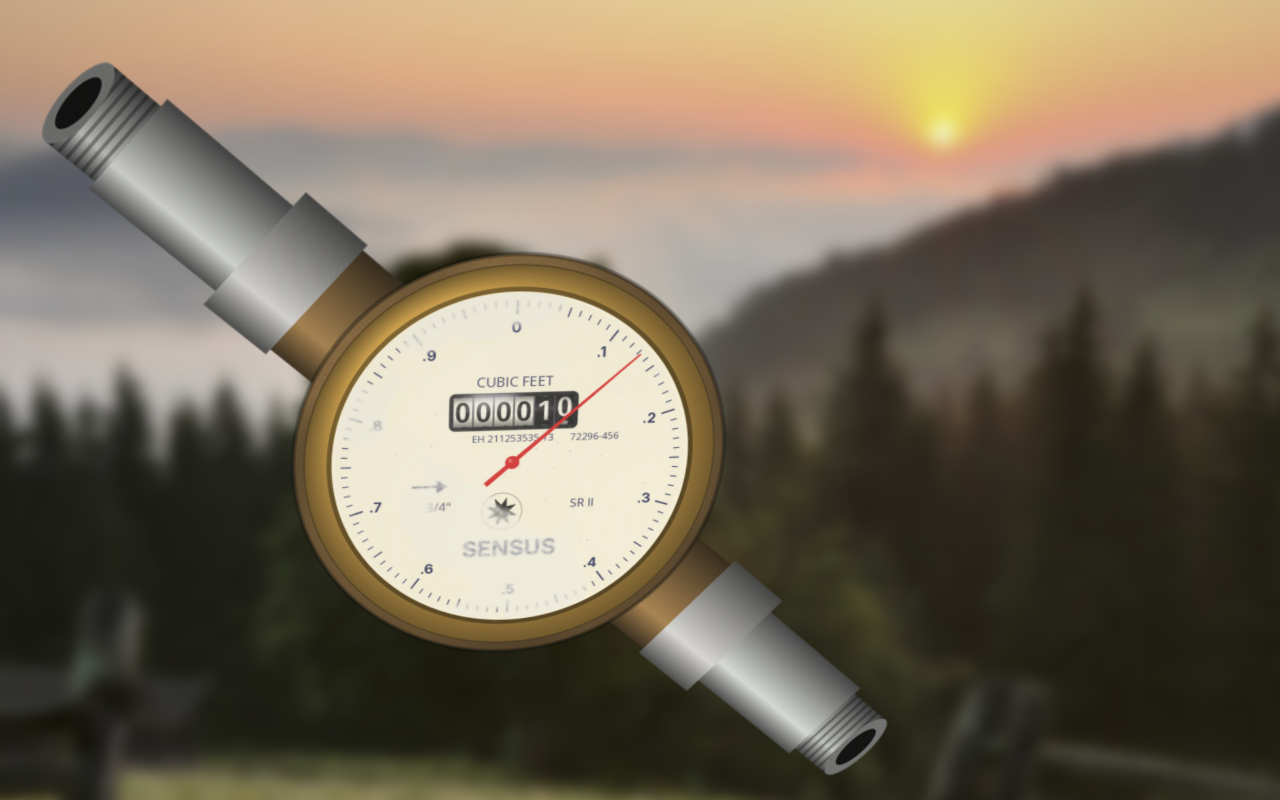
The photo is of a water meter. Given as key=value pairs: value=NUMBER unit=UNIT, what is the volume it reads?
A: value=10.13 unit=ft³
